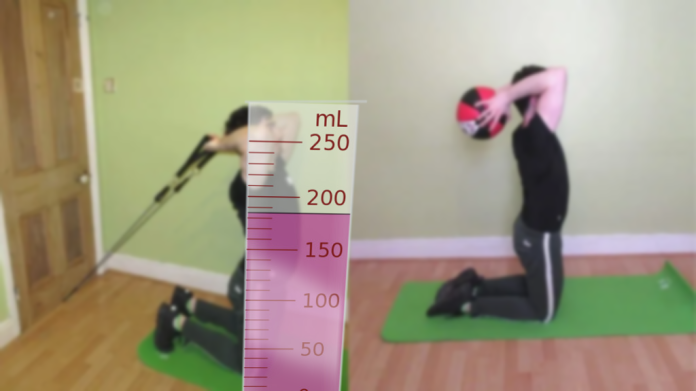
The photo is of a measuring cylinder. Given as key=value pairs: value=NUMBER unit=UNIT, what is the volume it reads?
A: value=185 unit=mL
